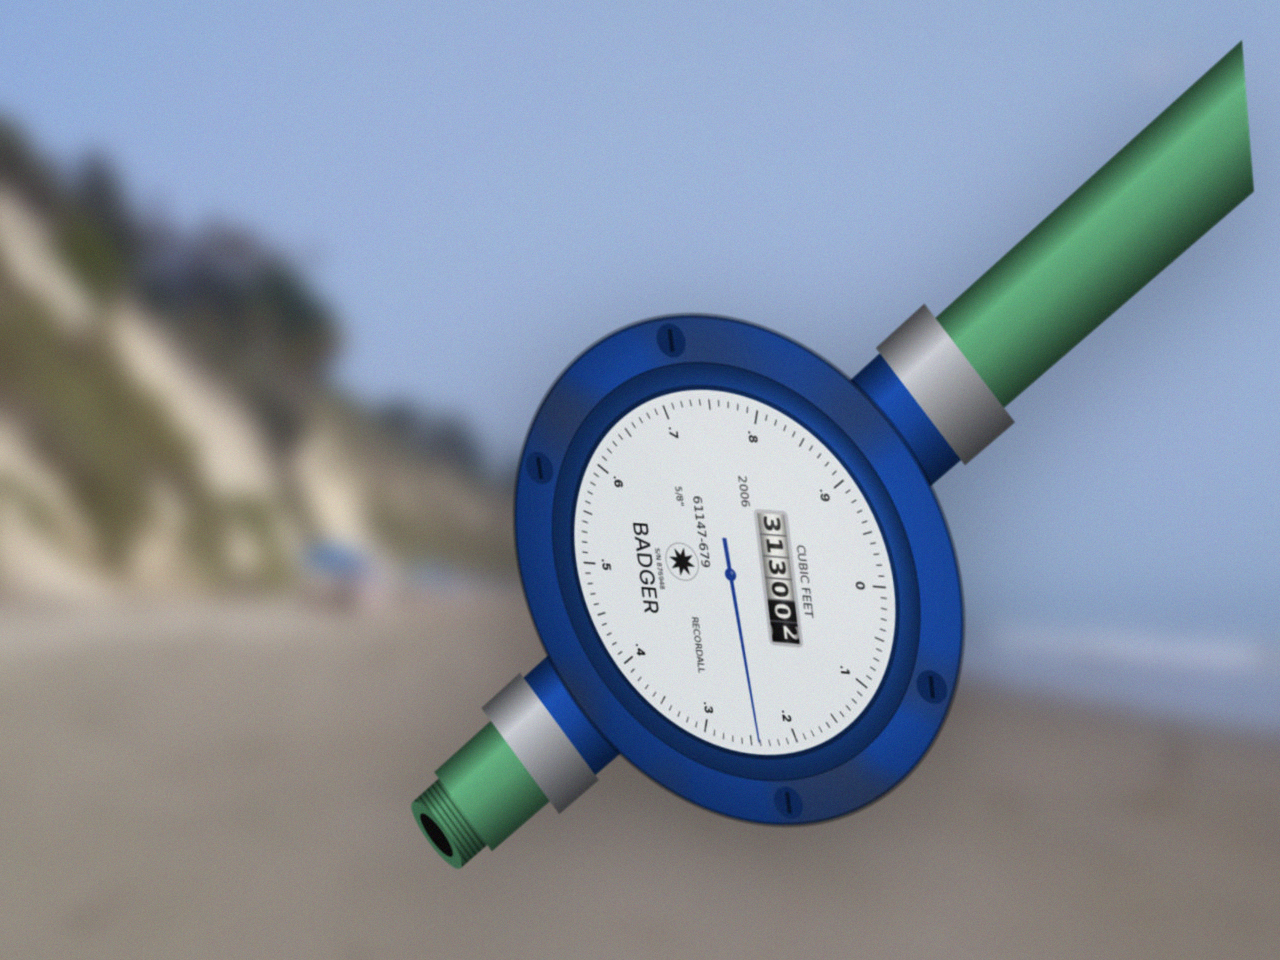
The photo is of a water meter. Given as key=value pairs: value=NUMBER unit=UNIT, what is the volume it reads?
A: value=313002.24 unit=ft³
